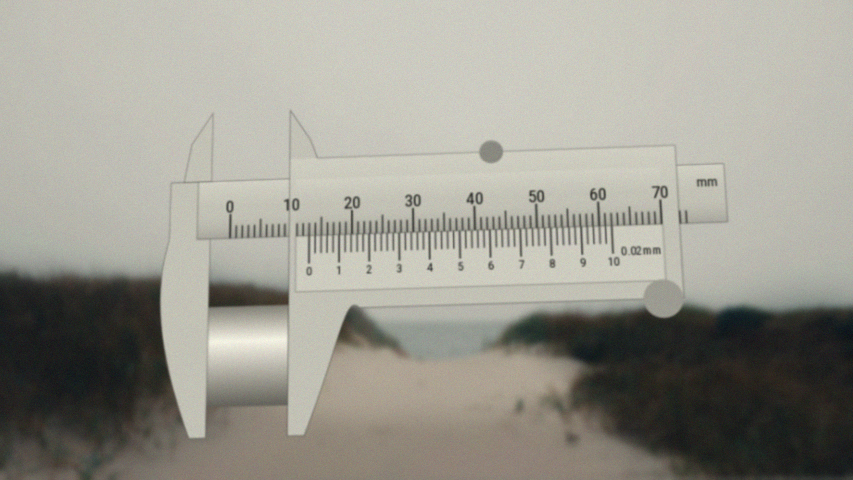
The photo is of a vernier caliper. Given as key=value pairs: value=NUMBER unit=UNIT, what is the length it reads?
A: value=13.0 unit=mm
